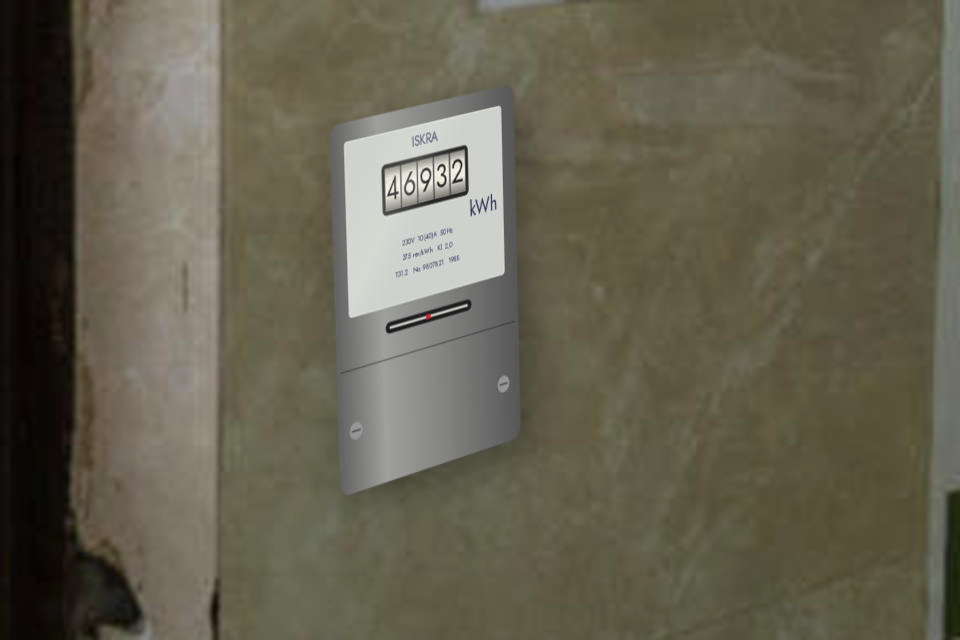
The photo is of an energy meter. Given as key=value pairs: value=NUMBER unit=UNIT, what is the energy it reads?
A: value=46932 unit=kWh
